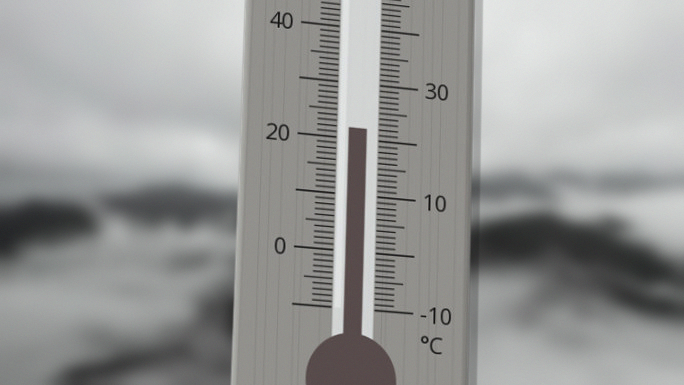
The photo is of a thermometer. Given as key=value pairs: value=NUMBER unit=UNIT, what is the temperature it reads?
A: value=22 unit=°C
